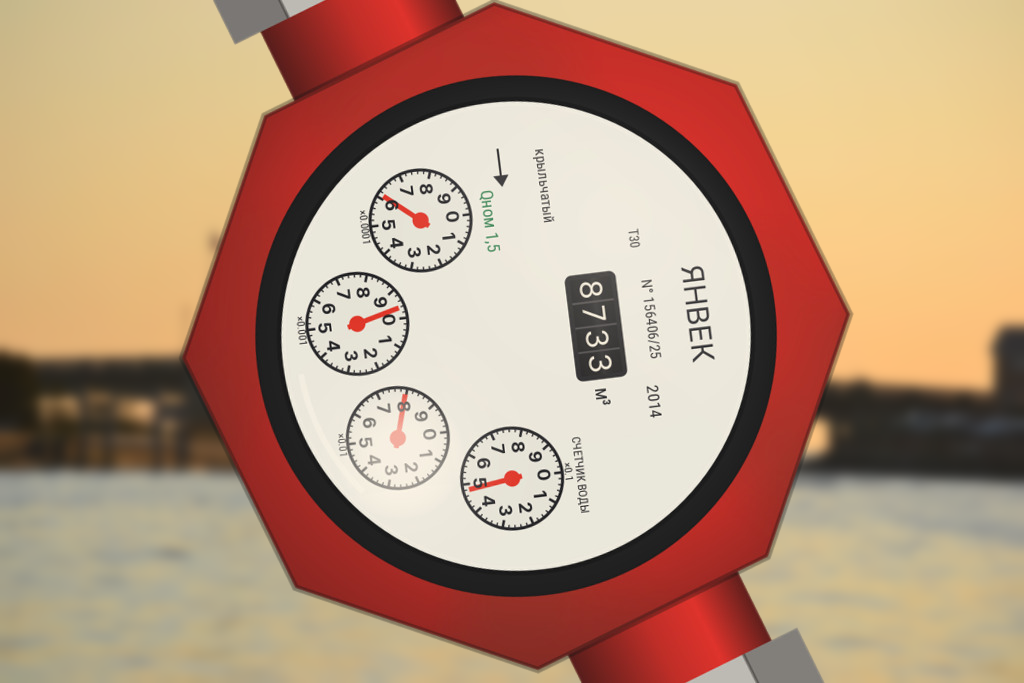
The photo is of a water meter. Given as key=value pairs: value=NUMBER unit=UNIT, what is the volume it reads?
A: value=8733.4796 unit=m³
